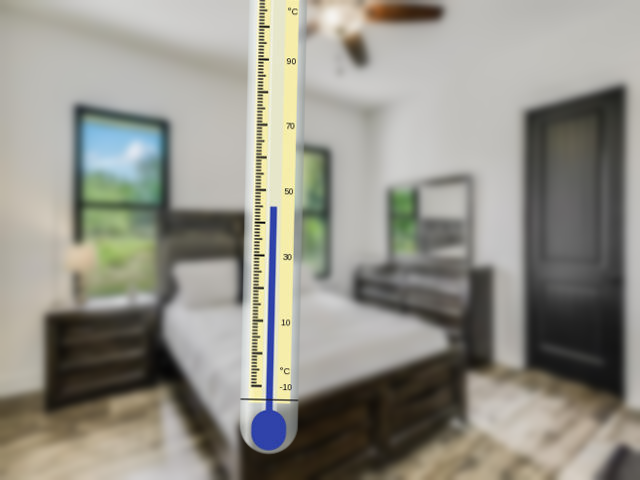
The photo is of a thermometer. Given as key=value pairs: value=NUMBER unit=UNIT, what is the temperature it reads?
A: value=45 unit=°C
